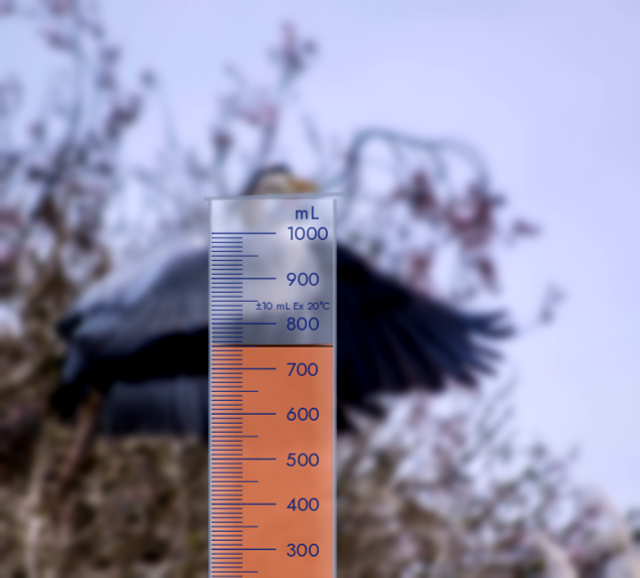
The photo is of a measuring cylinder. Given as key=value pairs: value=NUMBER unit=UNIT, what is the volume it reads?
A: value=750 unit=mL
